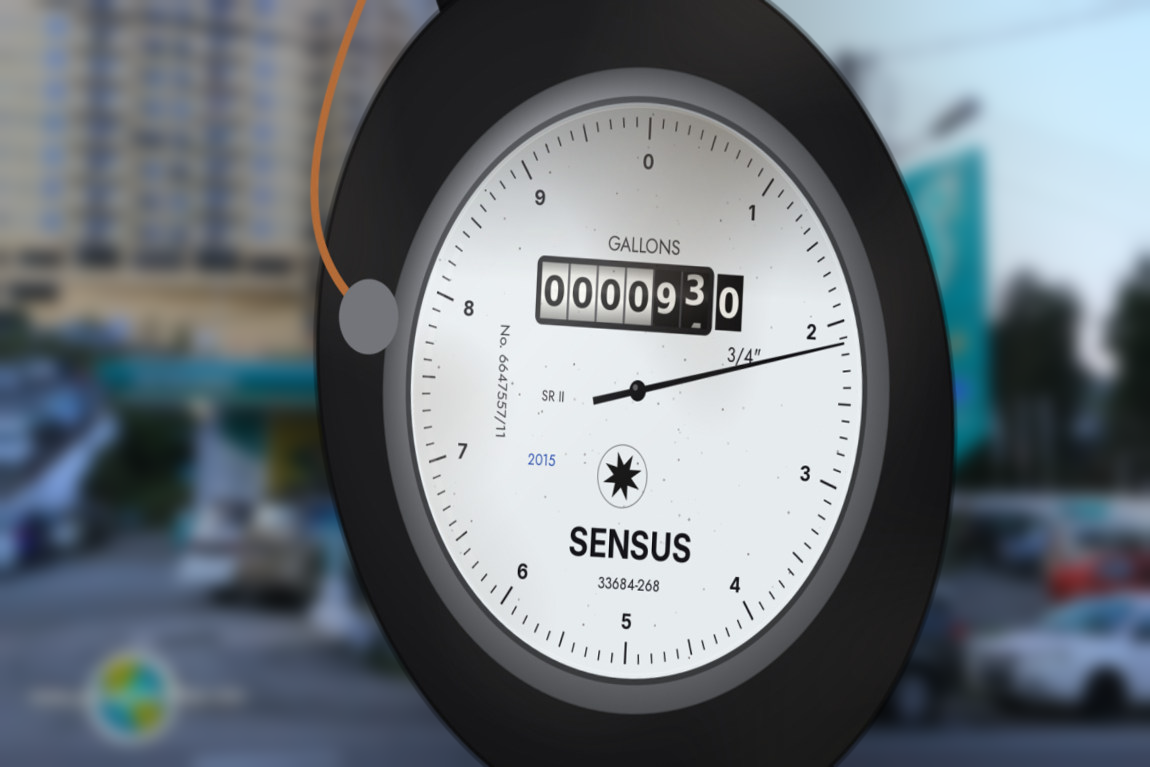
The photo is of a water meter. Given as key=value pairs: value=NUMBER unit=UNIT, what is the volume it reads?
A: value=932.1 unit=gal
